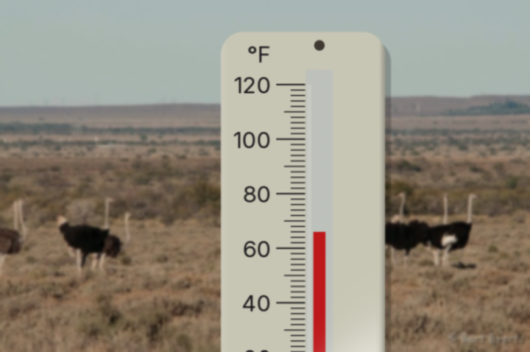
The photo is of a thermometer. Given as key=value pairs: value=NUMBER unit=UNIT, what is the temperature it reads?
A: value=66 unit=°F
